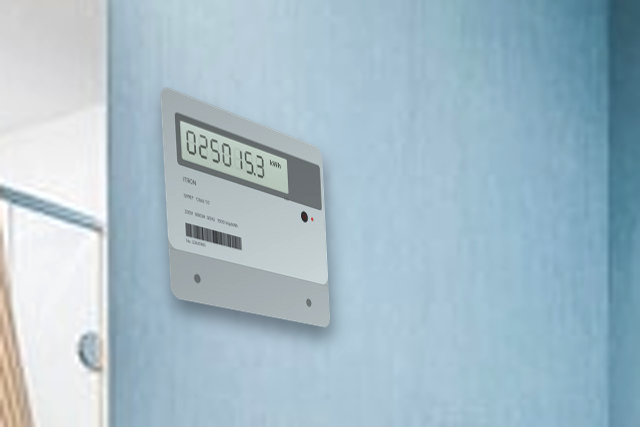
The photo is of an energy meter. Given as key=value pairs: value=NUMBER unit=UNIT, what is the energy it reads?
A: value=25015.3 unit=kWh
